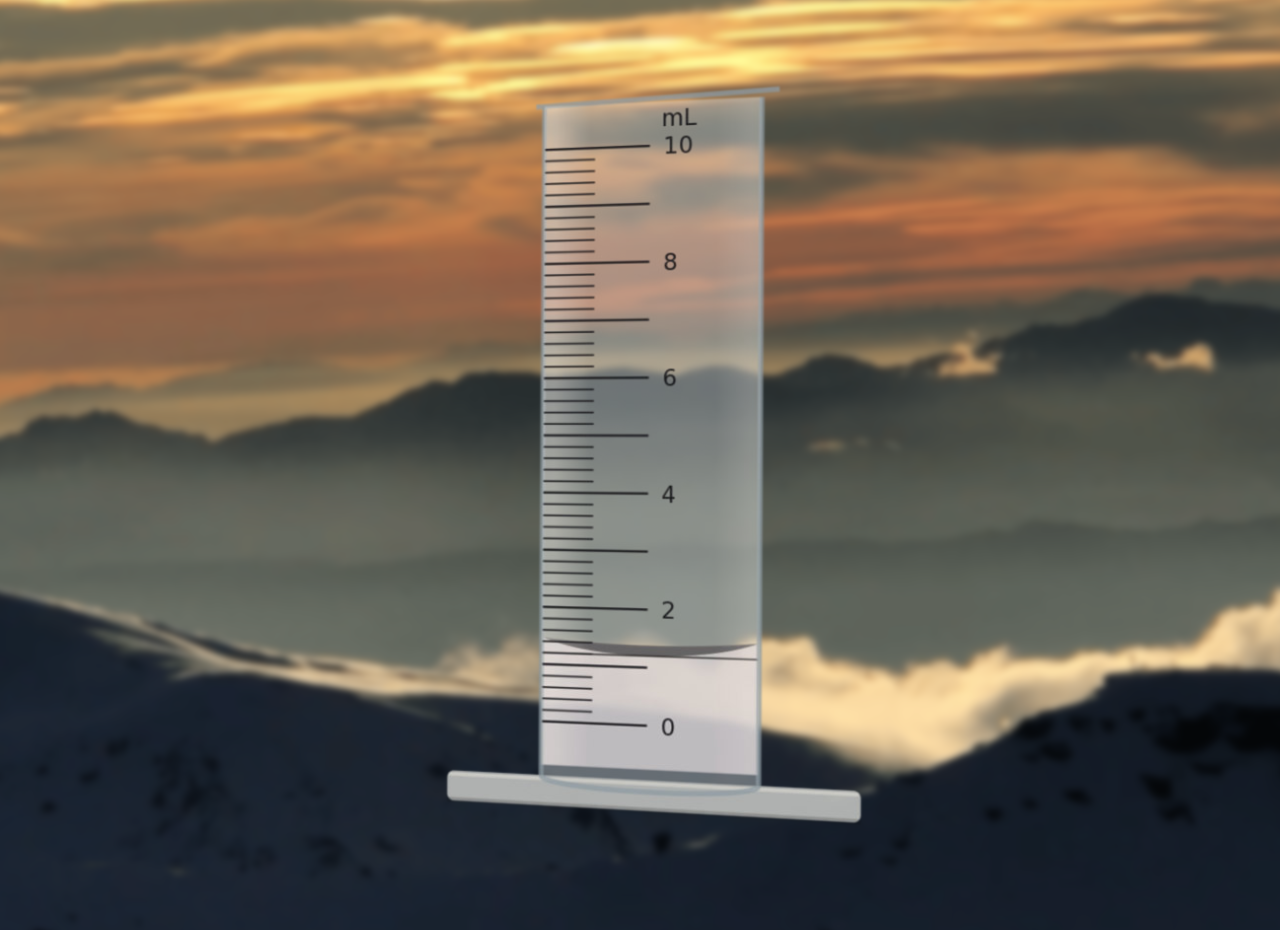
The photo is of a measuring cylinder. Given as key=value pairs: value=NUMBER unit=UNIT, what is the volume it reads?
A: value=1.2 unit=mL
